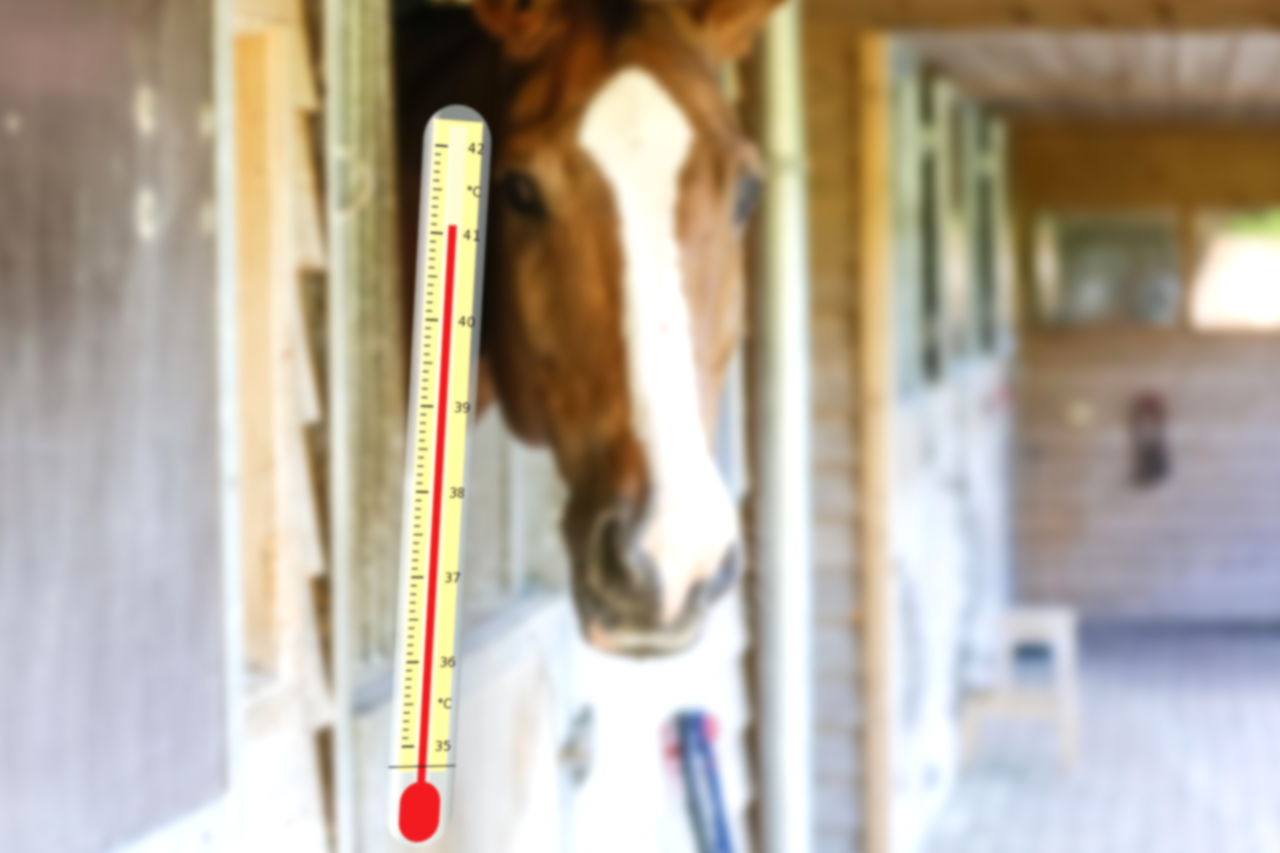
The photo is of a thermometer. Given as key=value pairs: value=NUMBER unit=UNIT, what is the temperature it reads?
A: value=41.1 unit=°C
